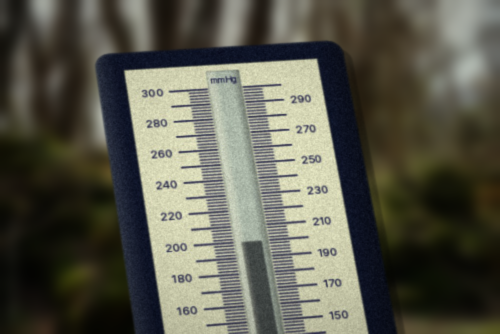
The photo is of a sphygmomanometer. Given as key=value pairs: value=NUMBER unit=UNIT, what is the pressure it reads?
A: value=200 unit=mmHg
